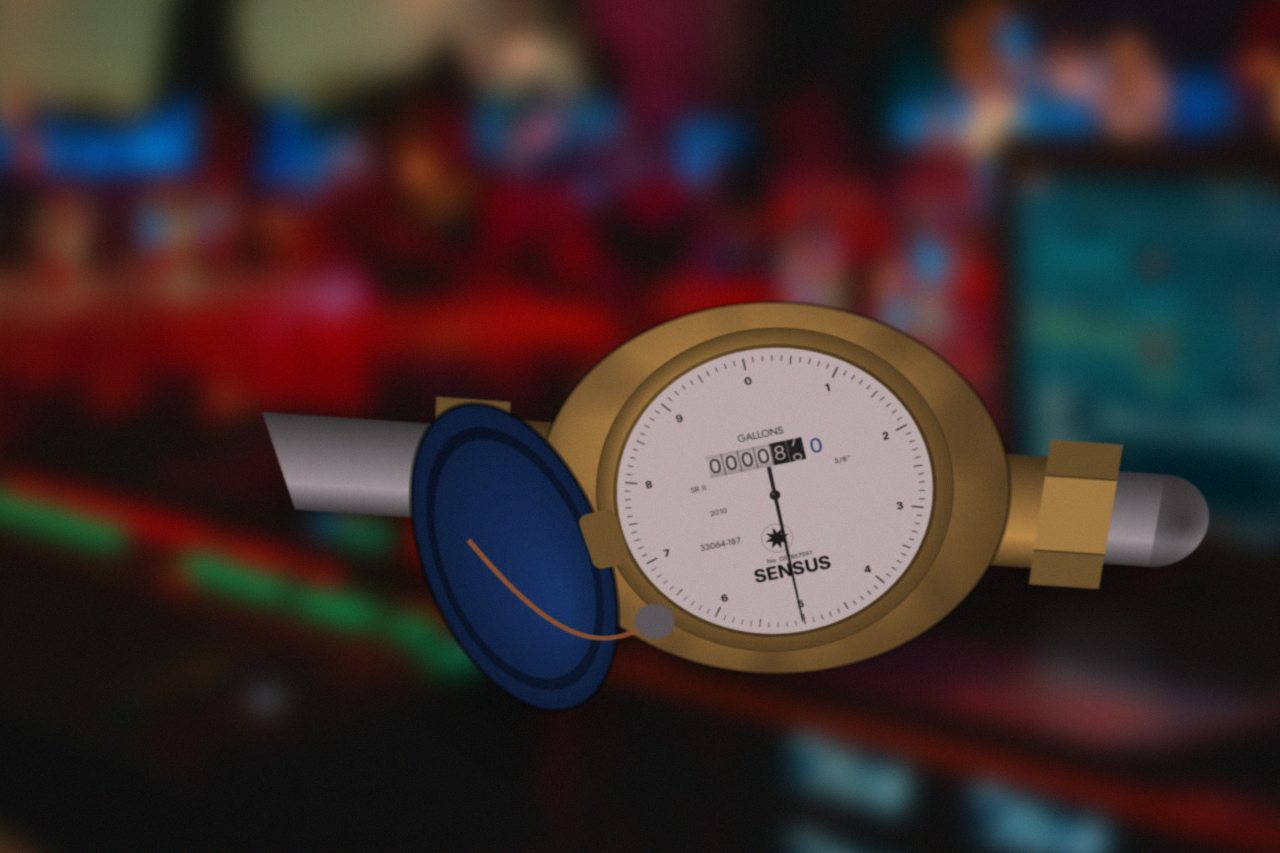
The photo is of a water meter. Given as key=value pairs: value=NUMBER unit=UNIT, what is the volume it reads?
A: value=875.0 unit=gal
